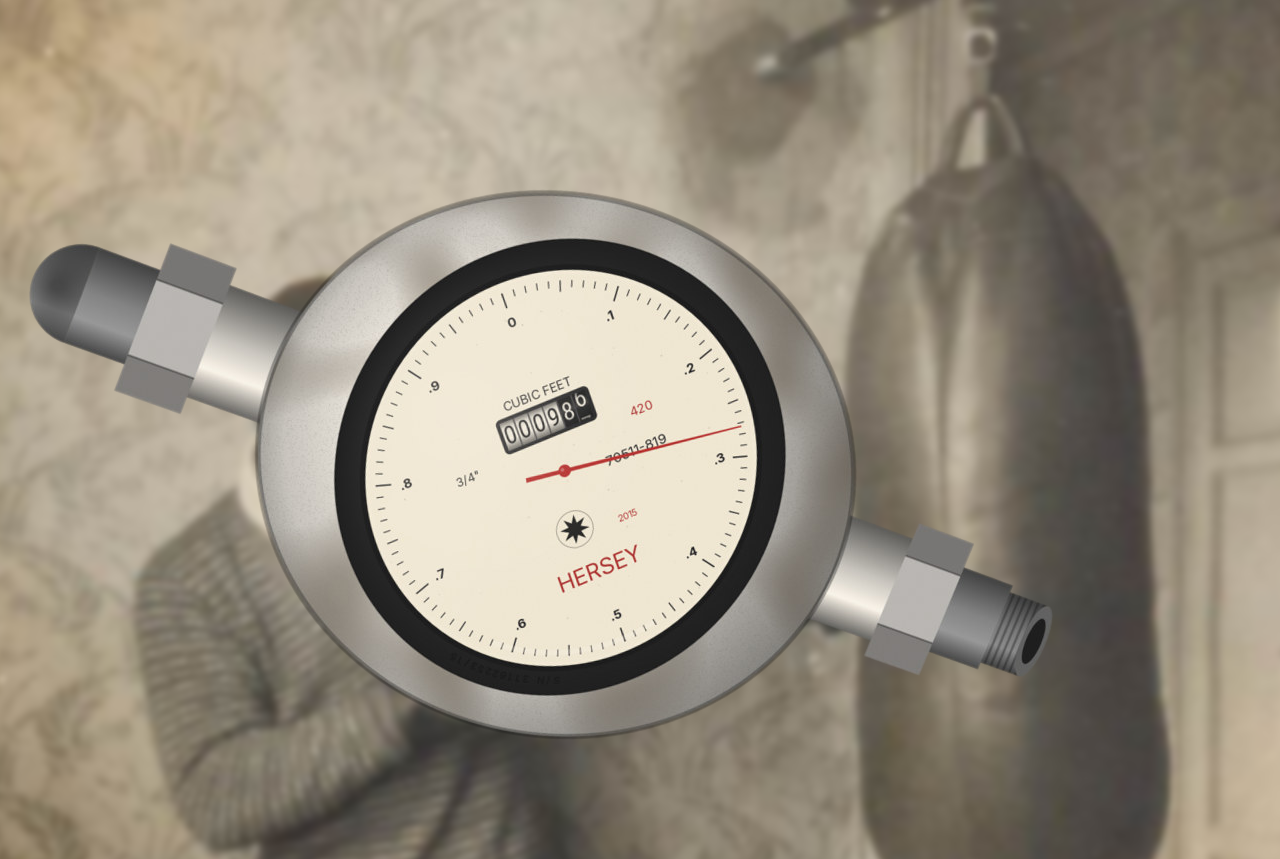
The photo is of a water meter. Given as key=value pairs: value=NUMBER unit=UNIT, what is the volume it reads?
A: value=986.27 unit=ft³
